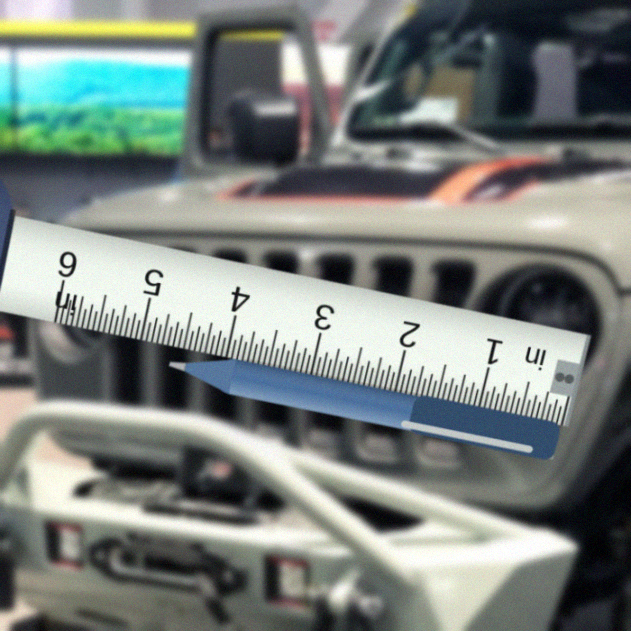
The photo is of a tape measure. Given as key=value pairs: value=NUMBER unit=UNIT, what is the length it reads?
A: value=4.625 unit=in
